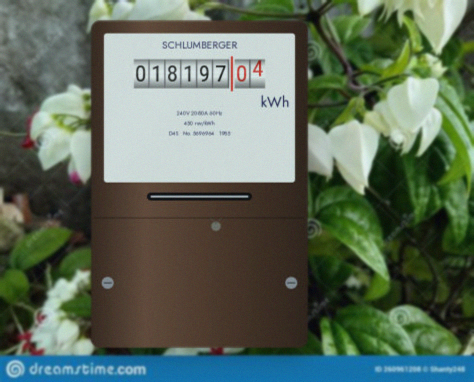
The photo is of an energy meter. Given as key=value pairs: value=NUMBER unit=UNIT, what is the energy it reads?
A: value=18197.04 unit=kWh
